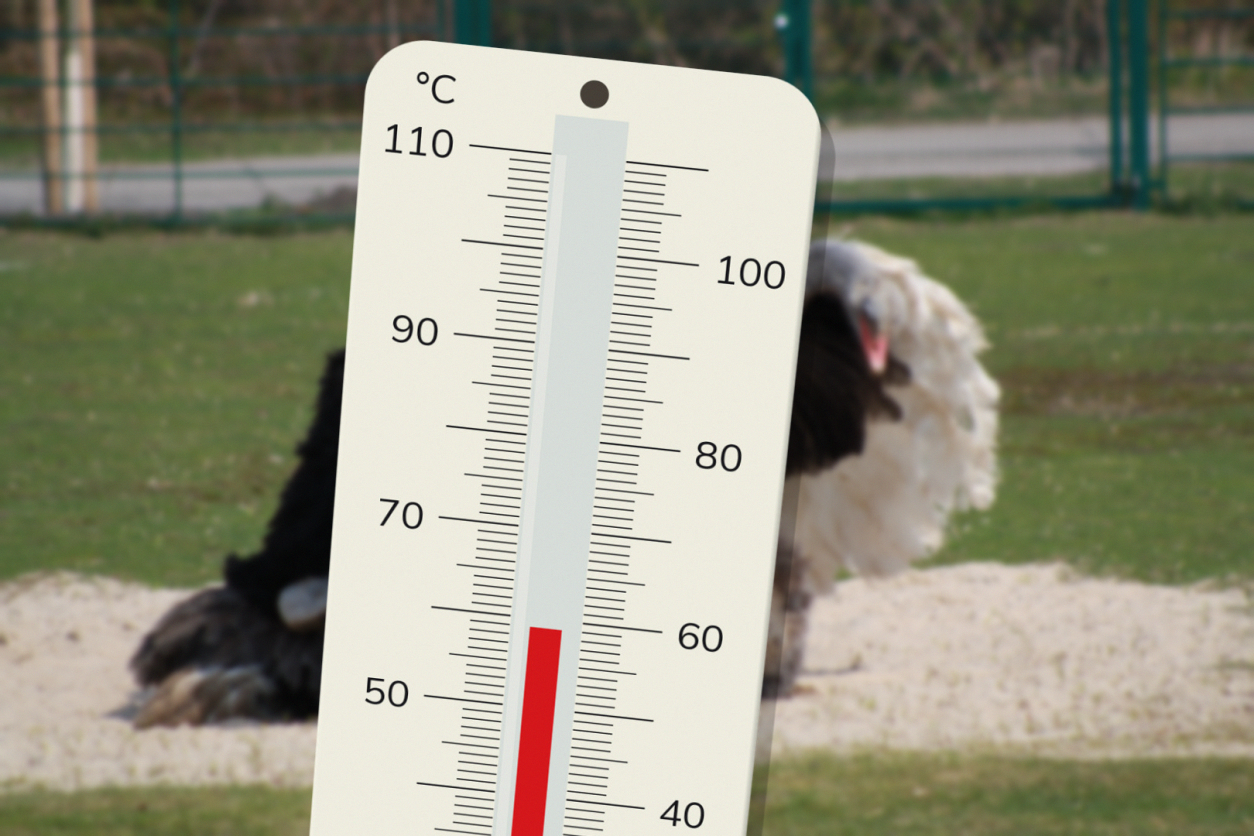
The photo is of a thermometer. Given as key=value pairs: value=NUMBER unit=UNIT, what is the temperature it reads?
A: value=59 unit=°C
